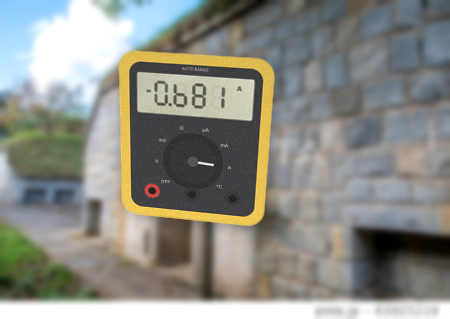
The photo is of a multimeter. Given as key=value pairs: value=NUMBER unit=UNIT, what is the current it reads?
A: value=-0.681 unit=A
